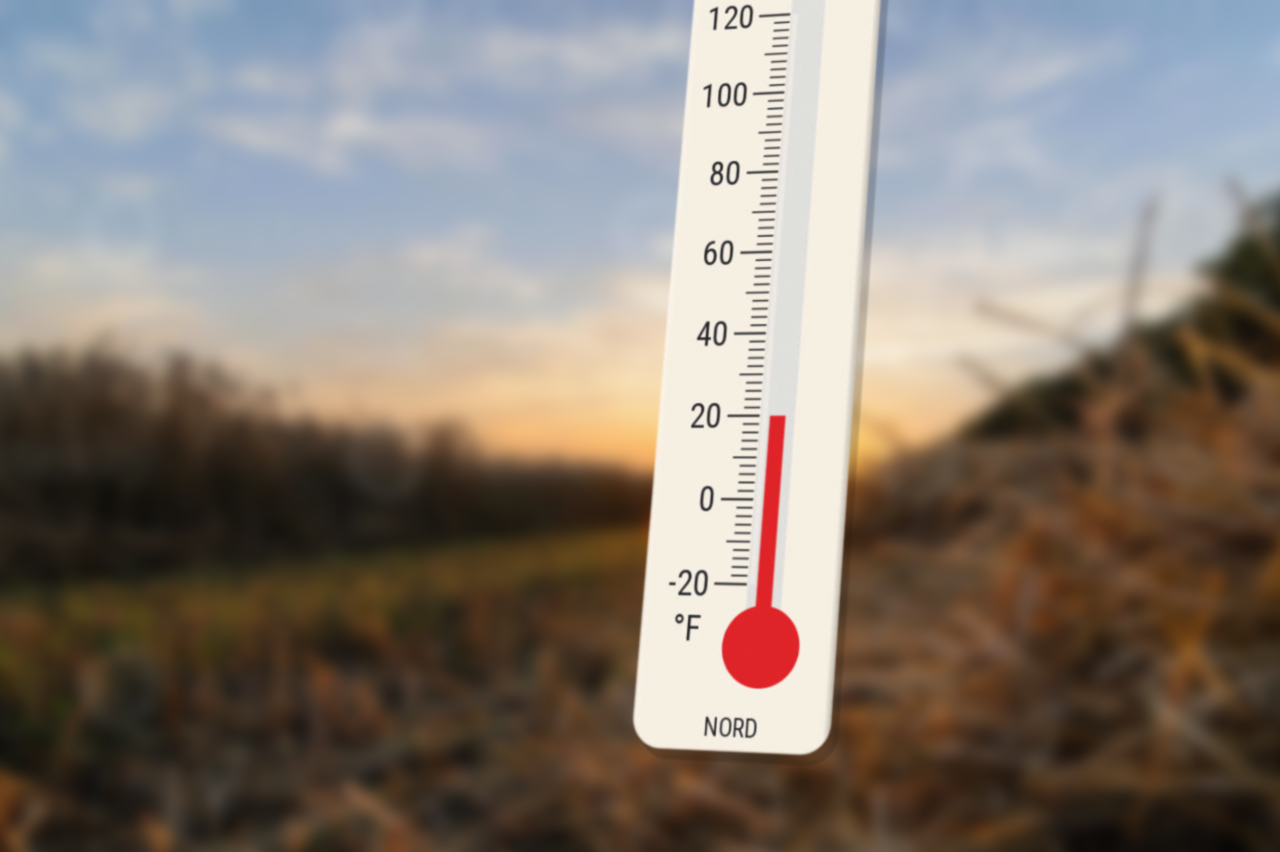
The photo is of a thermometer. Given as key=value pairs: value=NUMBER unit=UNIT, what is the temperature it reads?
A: value=20 unit=°F
